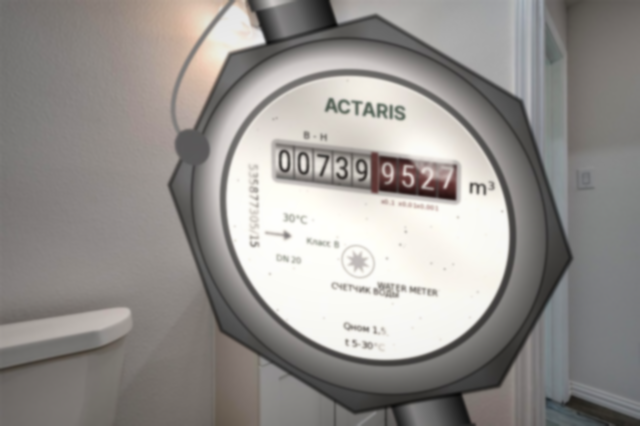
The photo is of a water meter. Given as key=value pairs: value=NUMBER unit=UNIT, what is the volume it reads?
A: value=739.9527 unit=m³
